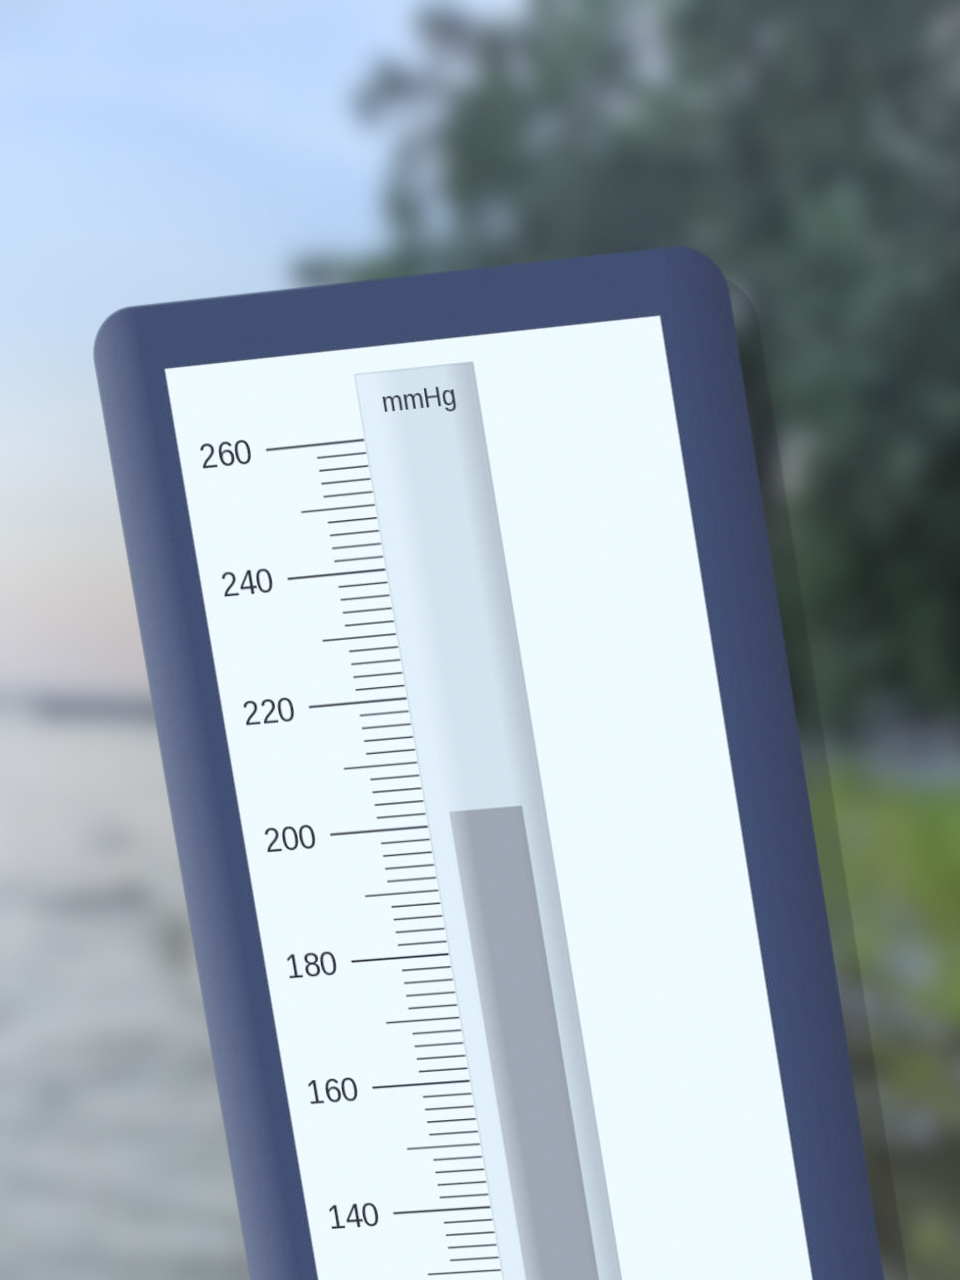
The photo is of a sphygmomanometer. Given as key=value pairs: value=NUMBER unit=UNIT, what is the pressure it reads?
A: value=202 unit=mmHg
